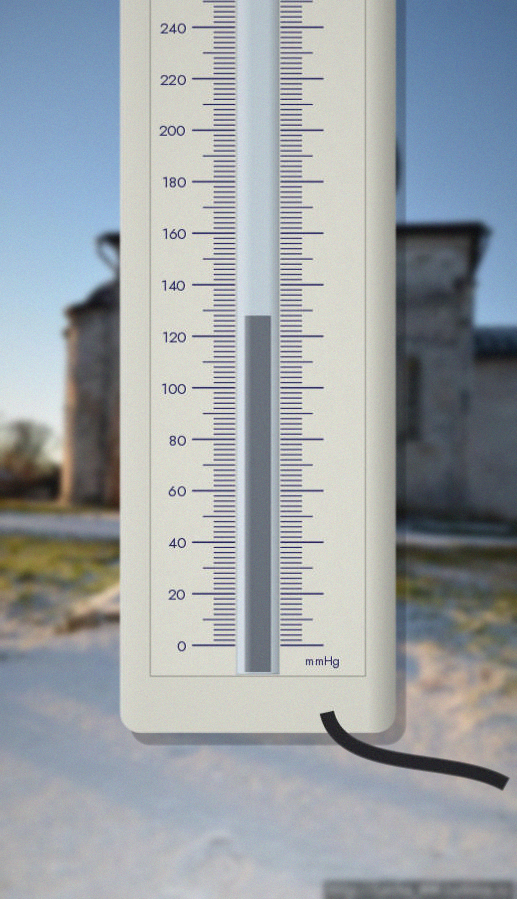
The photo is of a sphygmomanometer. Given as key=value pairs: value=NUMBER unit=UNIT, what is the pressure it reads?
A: value=128 unit=mmHg
